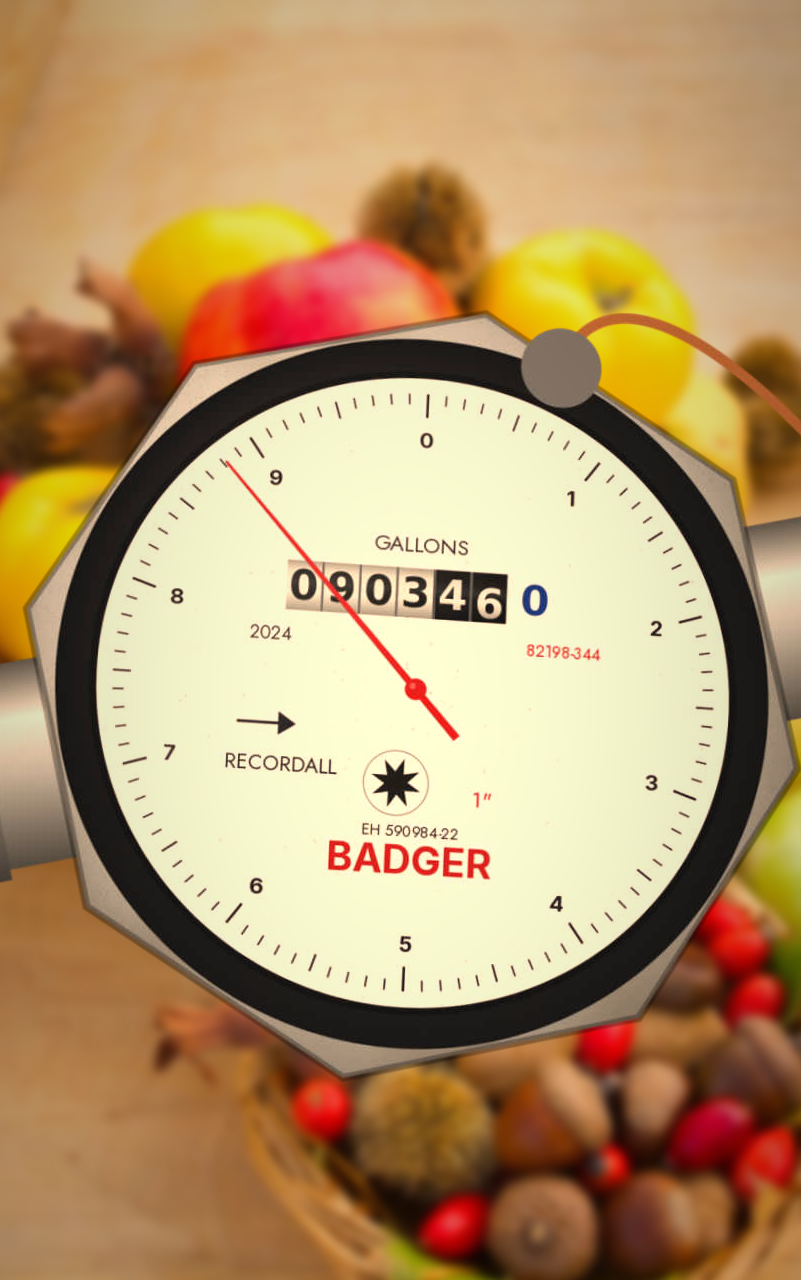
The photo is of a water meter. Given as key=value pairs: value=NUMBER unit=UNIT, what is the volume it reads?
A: value=903458.8 unit=gal
